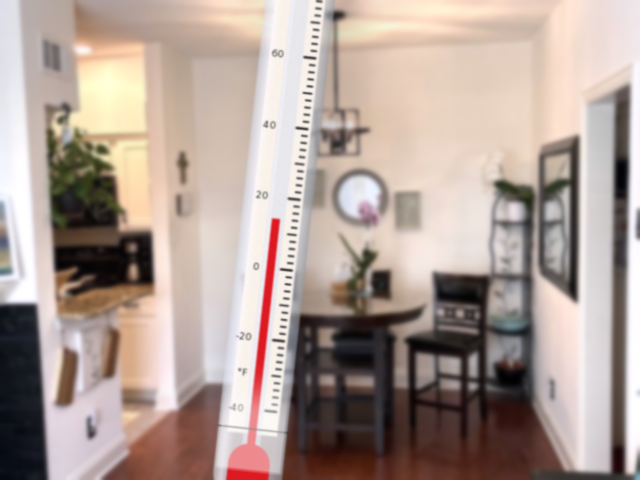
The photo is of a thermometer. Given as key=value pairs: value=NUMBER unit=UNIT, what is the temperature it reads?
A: value=14 unit=°F
